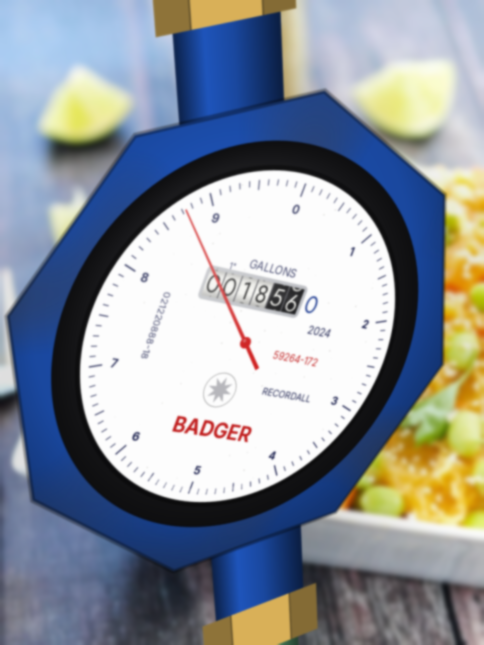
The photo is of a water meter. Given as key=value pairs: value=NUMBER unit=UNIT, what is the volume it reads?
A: value=18558.7 unit=gal
